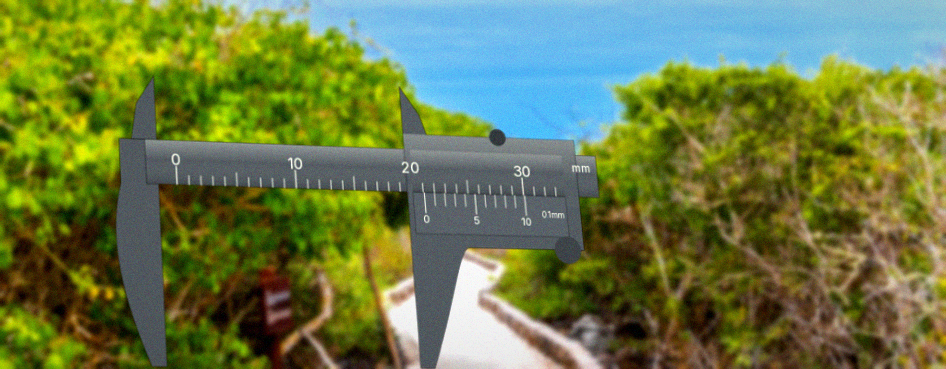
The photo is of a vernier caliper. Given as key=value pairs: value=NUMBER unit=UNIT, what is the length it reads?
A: value=21.1 unit=mm
